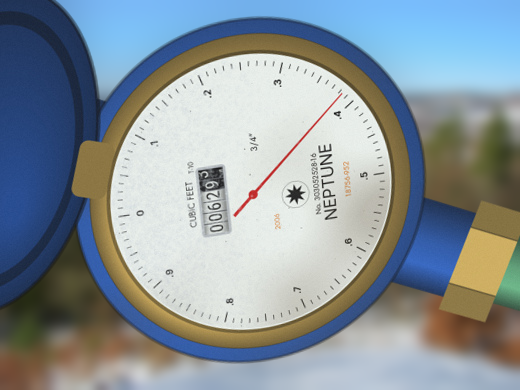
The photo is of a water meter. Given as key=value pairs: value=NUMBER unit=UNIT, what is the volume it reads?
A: value=6293.38 unit=ft³
